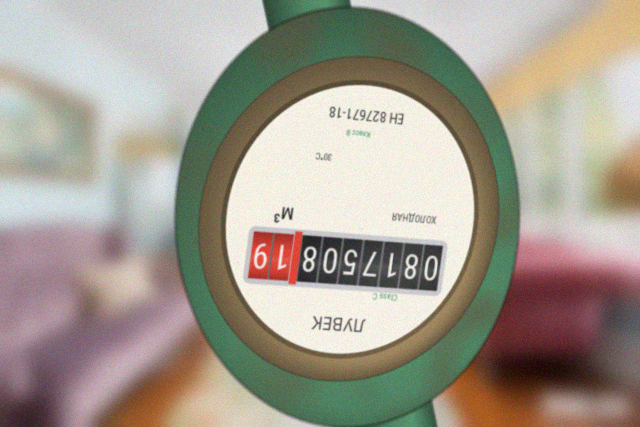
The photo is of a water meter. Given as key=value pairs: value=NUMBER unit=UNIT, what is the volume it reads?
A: value=817508.19 unit=m³
